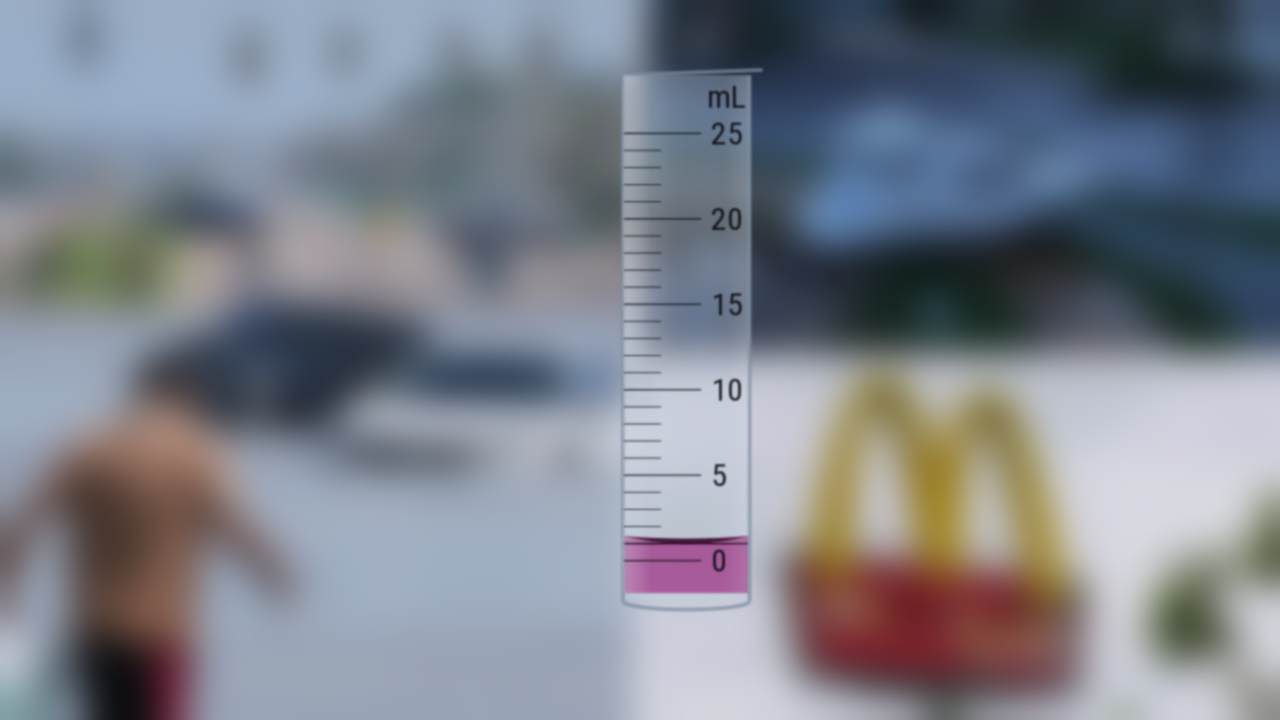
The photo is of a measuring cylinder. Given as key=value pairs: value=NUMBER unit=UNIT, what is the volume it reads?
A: value=1 unit=mL
